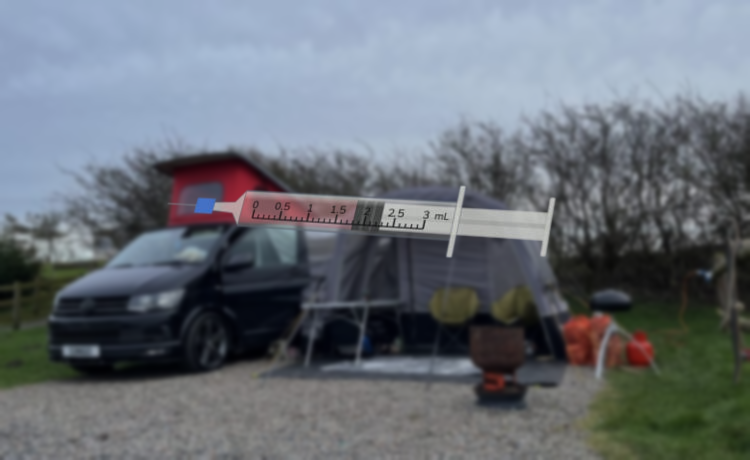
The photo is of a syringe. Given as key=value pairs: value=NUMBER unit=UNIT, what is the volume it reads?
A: value=1.8 unit=mL
